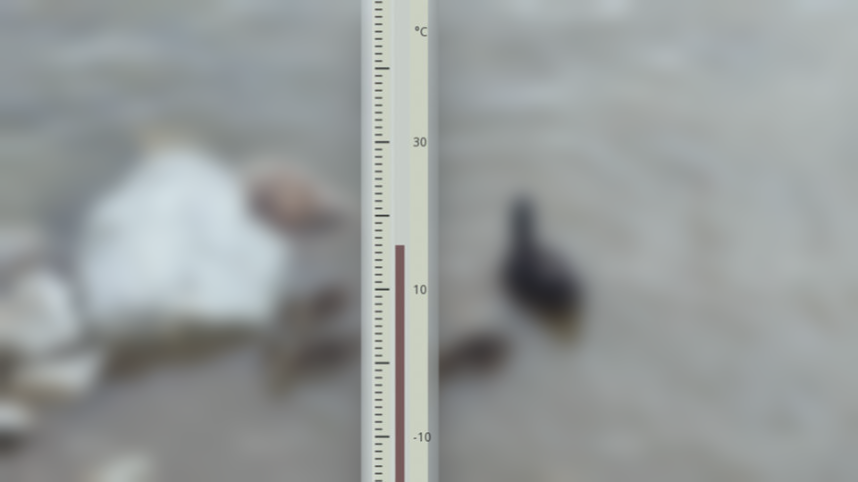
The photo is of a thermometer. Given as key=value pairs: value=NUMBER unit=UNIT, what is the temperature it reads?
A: value=16 unit=°C
